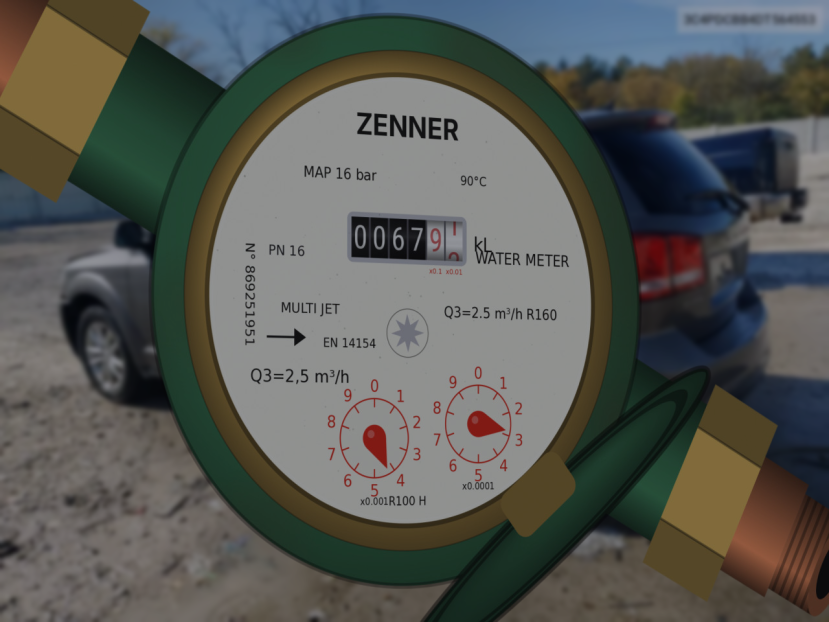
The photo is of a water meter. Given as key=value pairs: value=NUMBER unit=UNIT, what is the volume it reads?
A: value=67.9142 unit=kL
